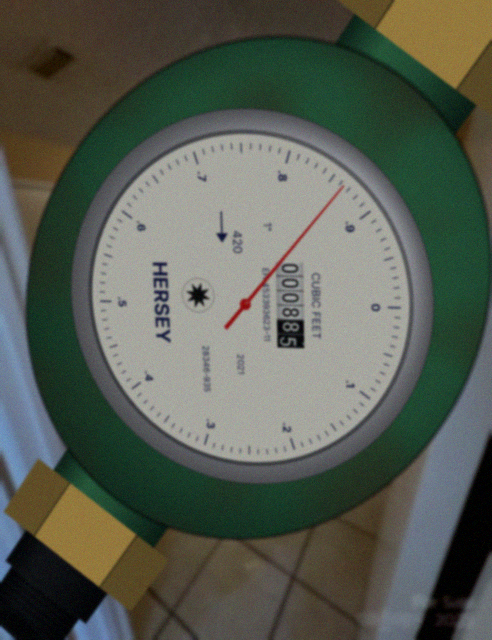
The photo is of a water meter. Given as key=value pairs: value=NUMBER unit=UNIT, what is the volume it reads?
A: value=884.86 unit=ft³
